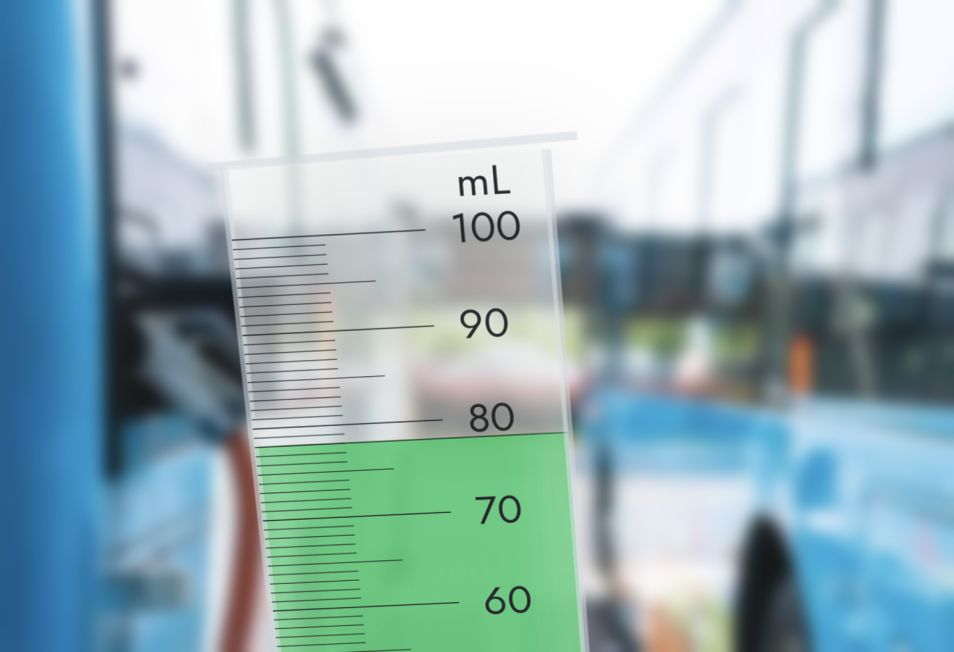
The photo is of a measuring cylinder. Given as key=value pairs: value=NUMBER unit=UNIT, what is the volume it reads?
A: value=78 unit=mL
